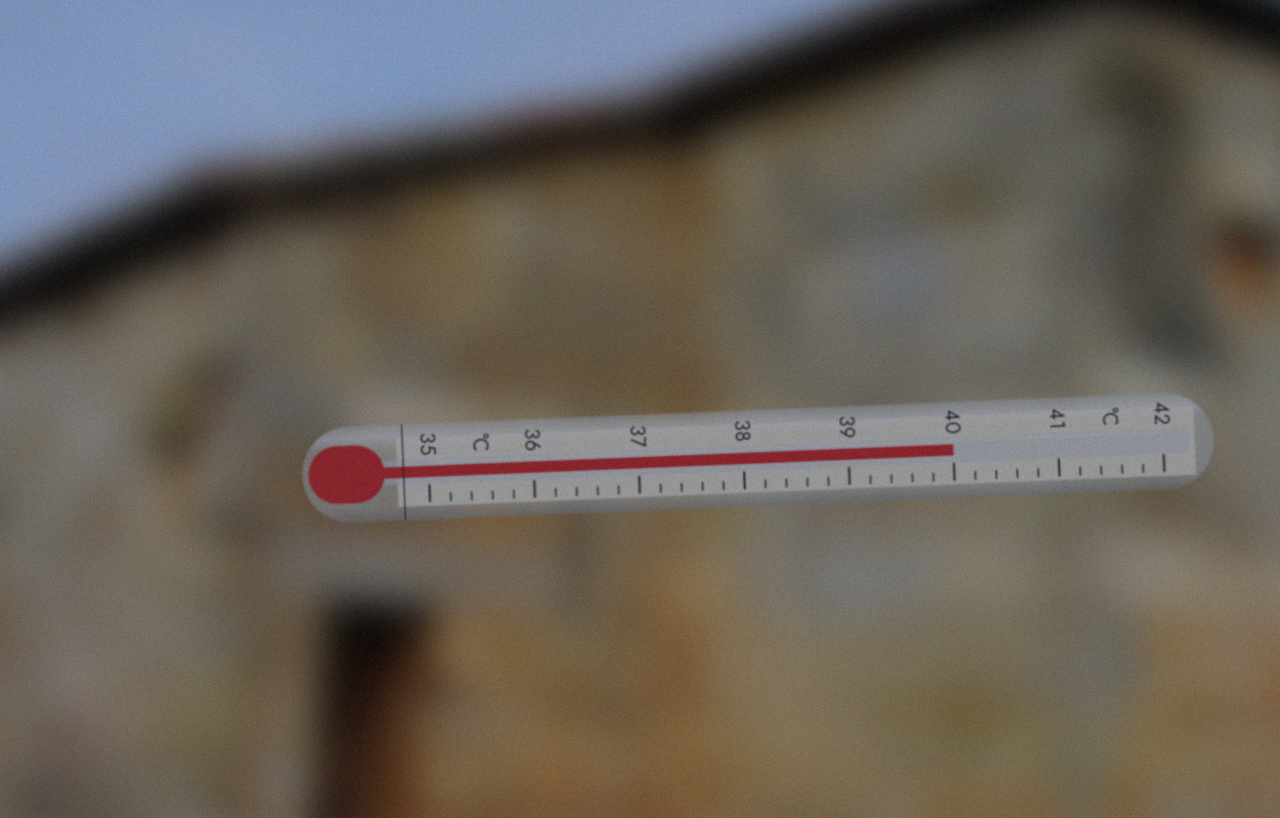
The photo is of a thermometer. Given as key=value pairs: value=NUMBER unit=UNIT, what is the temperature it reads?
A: value=40 unit=°C
